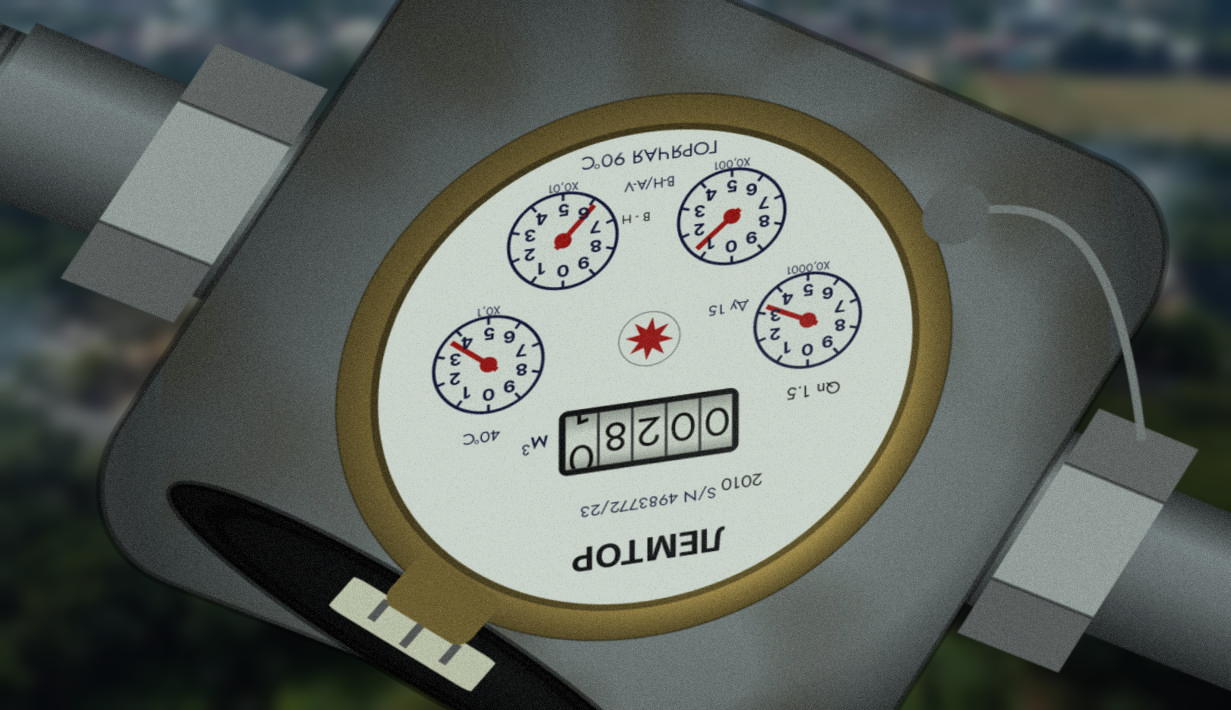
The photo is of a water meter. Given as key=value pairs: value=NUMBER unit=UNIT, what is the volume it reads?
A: value=280.3613 unit=m³
